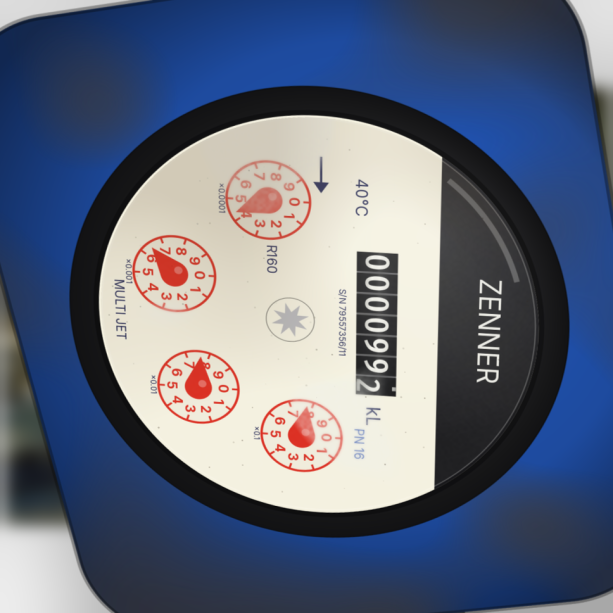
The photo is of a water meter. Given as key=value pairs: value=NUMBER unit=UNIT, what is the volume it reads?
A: value=991.7764 unit=kL
